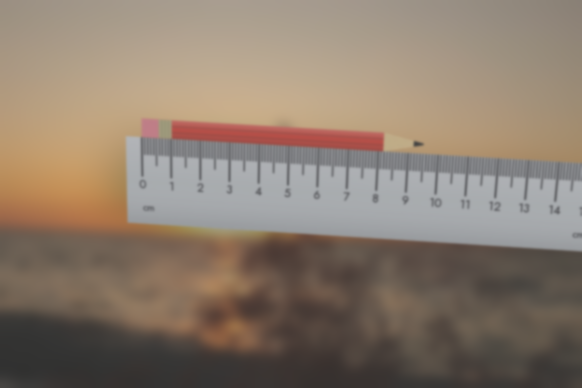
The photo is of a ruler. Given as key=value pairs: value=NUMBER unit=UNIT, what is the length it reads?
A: value=9.5 unit=cm
